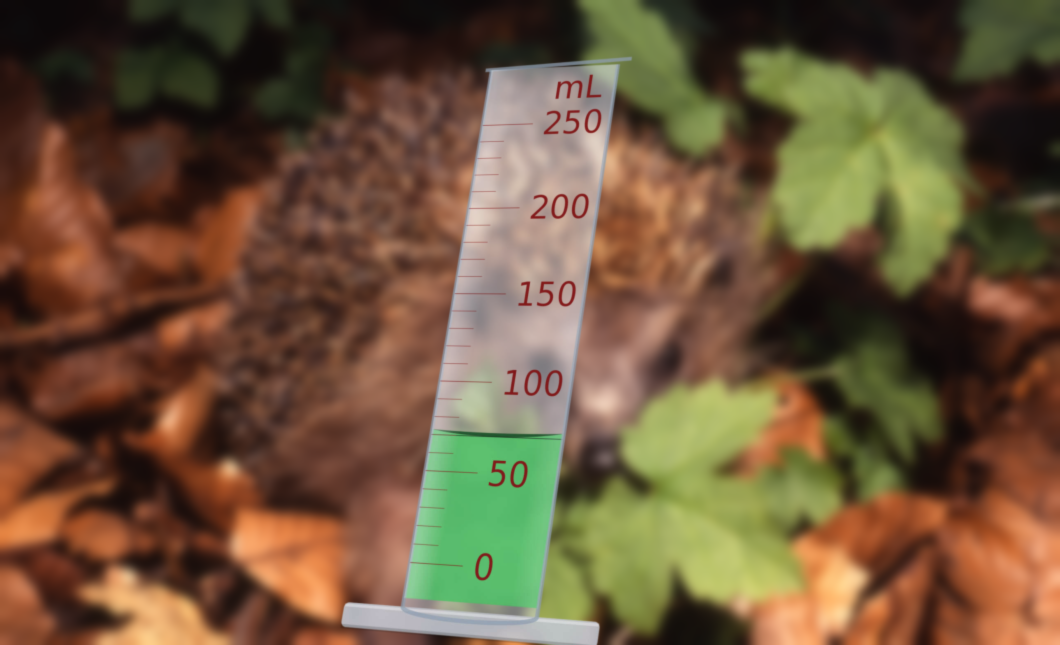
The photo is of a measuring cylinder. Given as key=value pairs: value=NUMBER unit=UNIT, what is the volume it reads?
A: value=70 unit=mL
